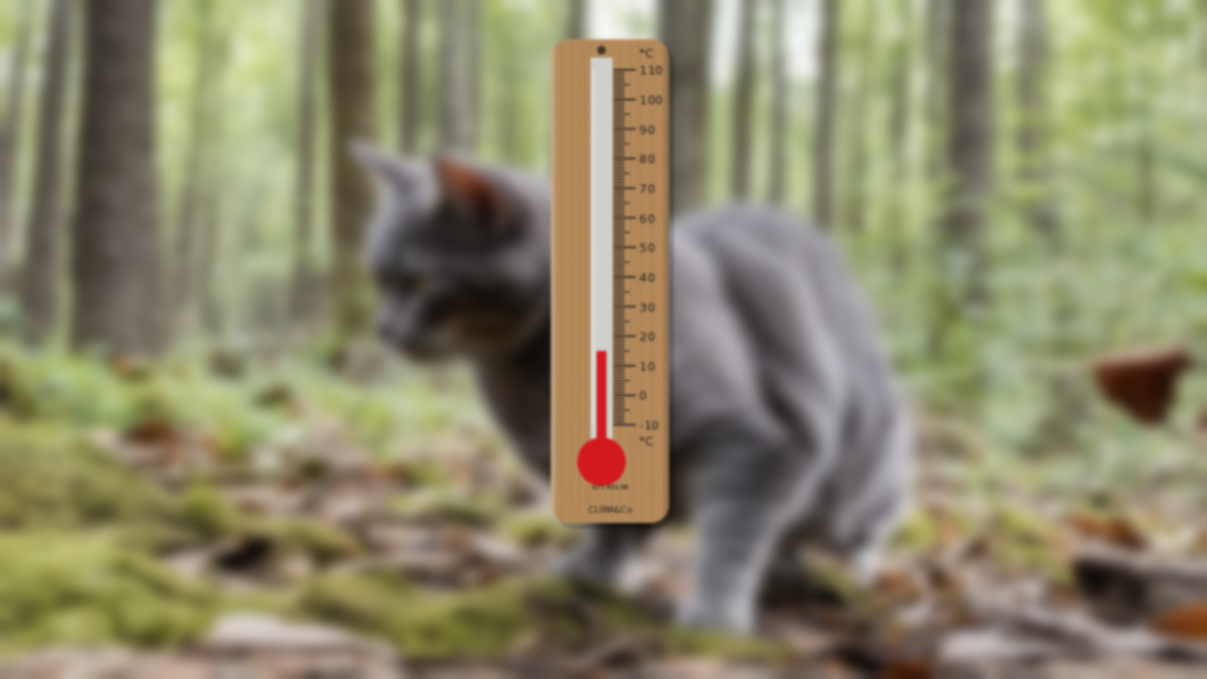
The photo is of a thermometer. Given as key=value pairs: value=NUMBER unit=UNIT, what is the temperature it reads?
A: value=15 unit=°C
